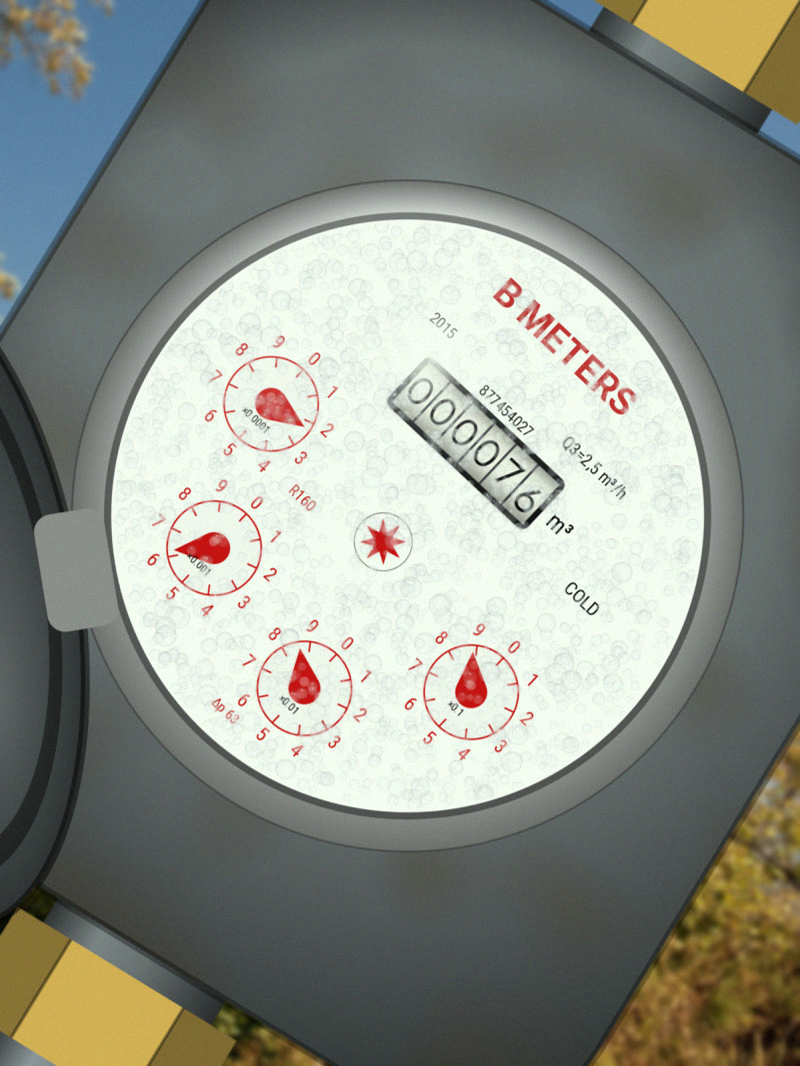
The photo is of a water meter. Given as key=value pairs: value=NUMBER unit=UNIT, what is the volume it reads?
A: value=75.8862 unit=m³
